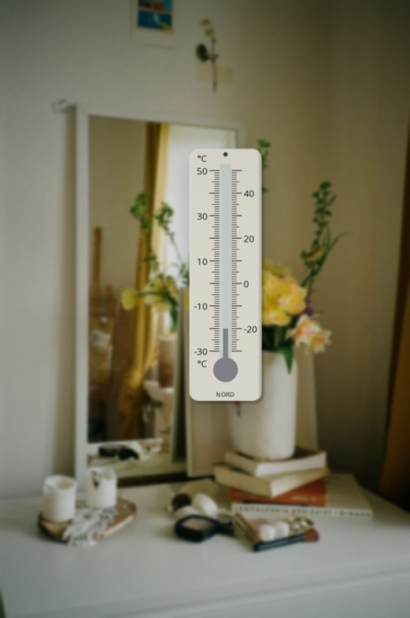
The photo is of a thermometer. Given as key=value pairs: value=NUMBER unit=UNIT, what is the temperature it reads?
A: value=-20 unit=°C
